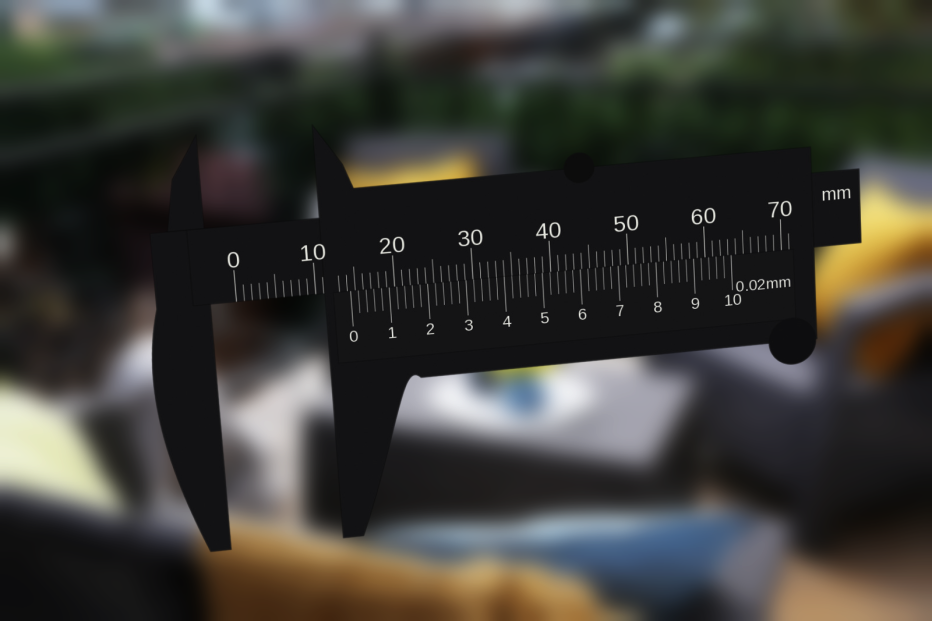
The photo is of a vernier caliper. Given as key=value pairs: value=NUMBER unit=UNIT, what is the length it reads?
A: value=14.4 unit=mm
